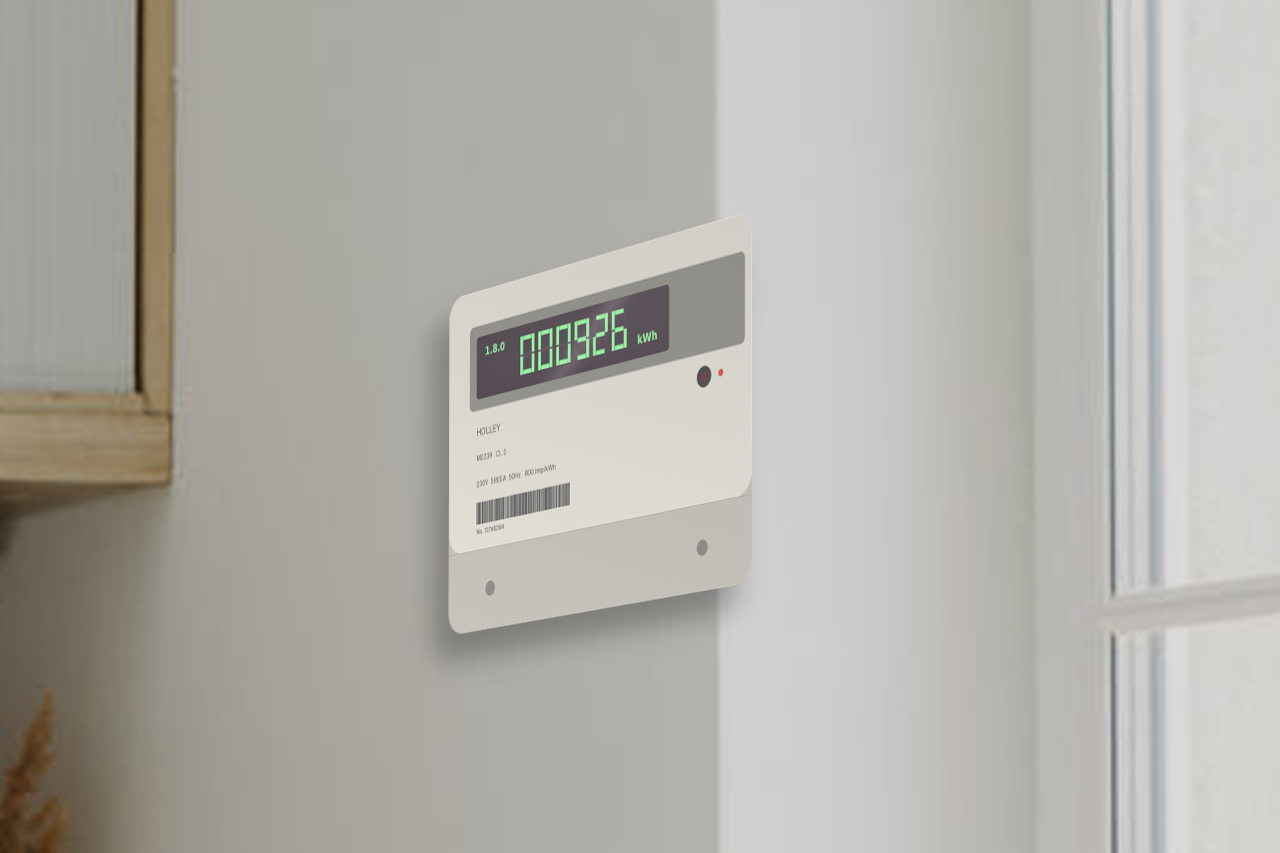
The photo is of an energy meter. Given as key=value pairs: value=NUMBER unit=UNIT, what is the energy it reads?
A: value=926 unit=kWh
